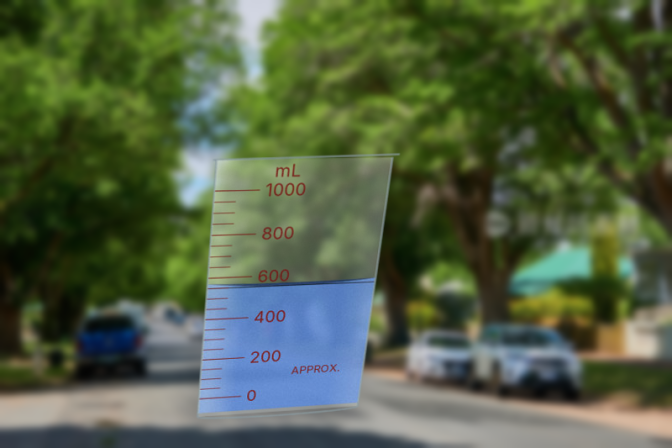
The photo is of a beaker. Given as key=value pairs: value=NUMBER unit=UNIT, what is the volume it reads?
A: value=550 unit=mL
